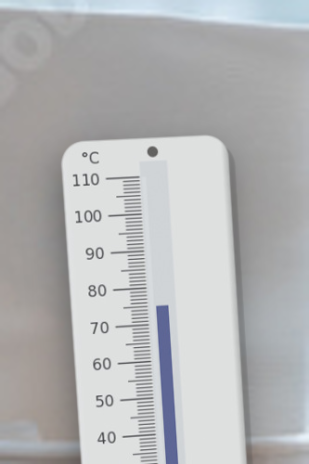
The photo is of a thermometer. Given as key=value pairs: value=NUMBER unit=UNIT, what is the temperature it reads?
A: value=75 unit=°C
